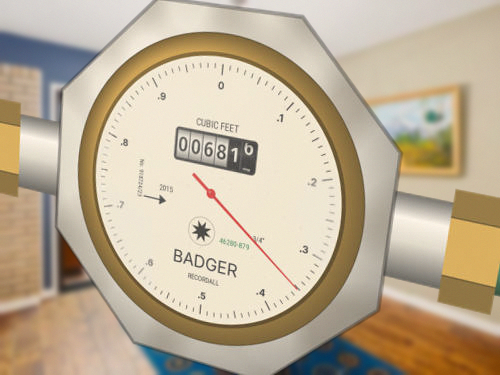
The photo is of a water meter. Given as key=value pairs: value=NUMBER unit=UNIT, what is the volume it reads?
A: value=6816.35 unit=ft³
